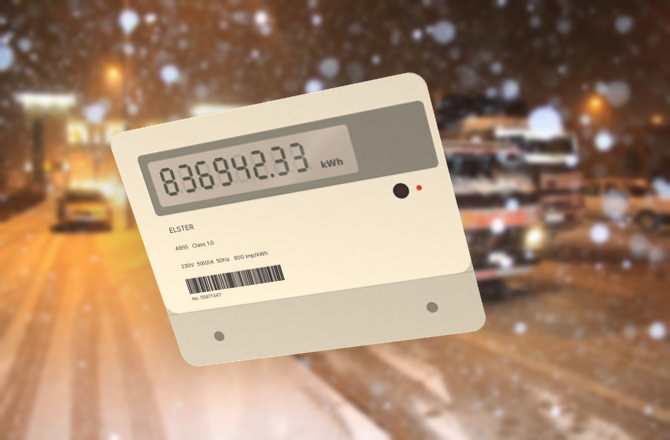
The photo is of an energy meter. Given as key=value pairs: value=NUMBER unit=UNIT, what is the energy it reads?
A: value=836942.33 unit=kWh
